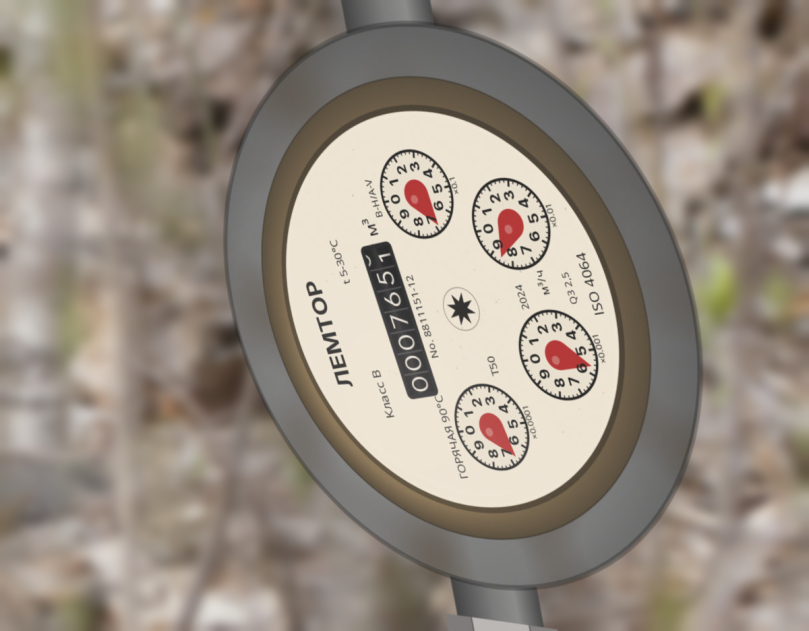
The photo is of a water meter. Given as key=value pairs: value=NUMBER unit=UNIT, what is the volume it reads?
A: value=7650.6856 unit=m³
